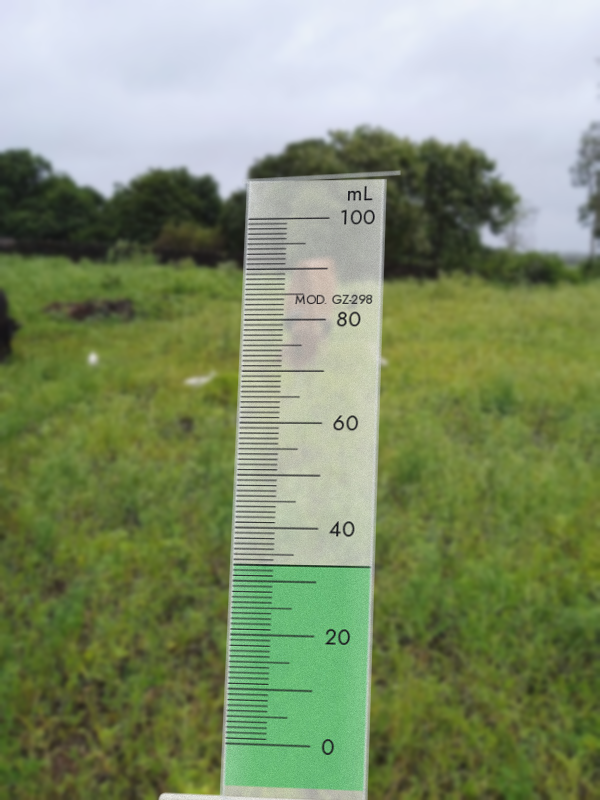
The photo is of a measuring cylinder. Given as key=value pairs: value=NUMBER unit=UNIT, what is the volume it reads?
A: value=33 unit=mL
